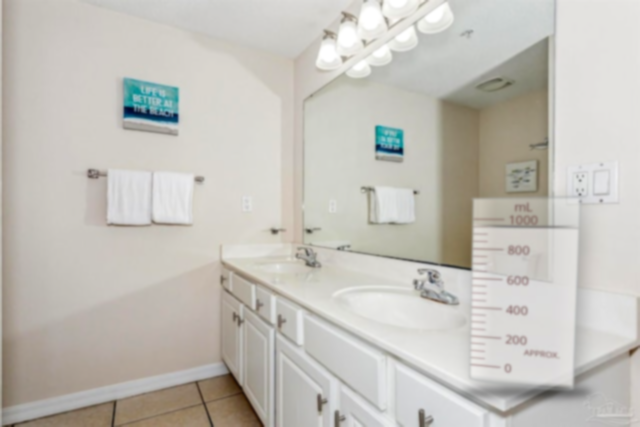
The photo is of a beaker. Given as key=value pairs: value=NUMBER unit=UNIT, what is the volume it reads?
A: value=950 unit=mL
